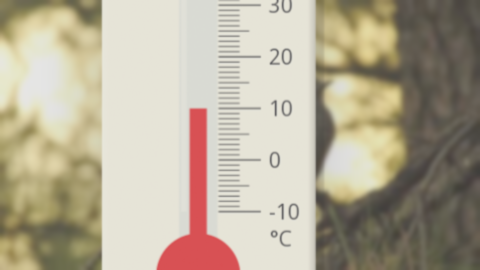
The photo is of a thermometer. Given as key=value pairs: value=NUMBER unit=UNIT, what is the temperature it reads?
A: value=10 unit=°C
